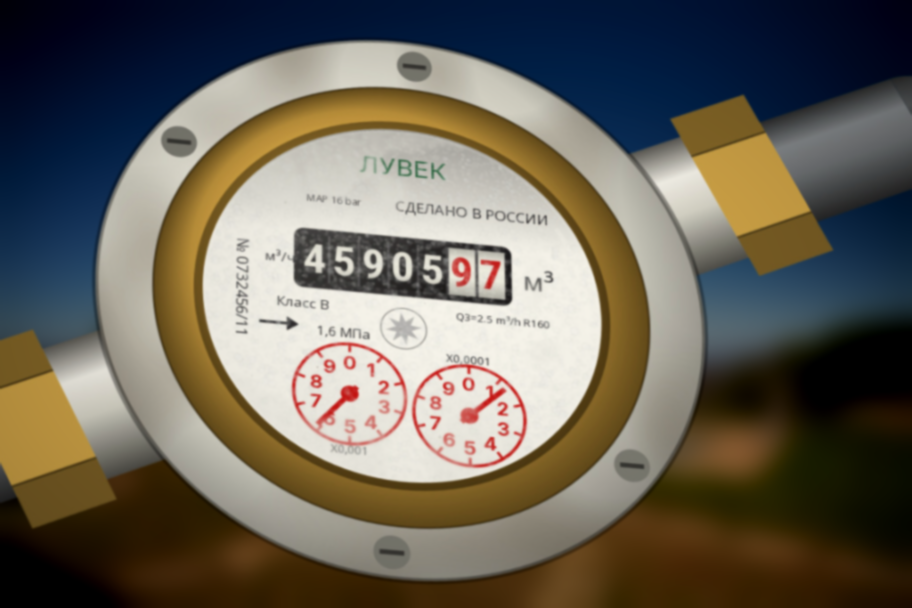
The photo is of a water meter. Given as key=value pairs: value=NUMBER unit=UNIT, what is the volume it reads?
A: value=45905.9761 unit=m³
